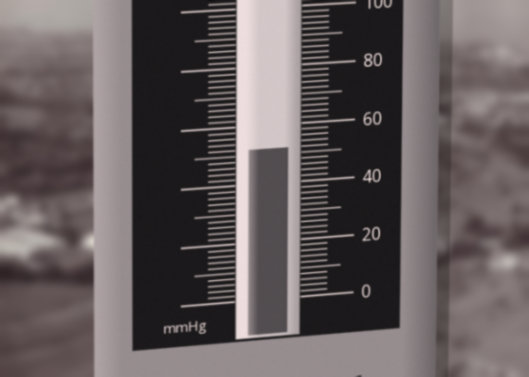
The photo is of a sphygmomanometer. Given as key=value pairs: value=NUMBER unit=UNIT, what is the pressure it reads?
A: value=52 unit=mmHg
